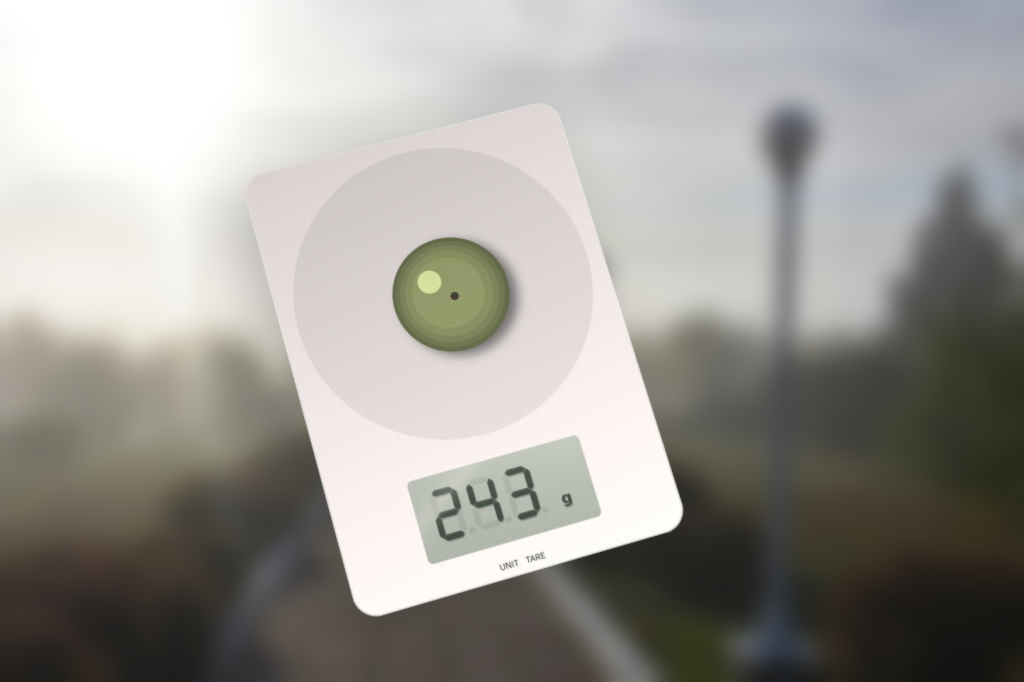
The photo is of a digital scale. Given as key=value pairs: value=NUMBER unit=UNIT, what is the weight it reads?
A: value=243 unit=g
